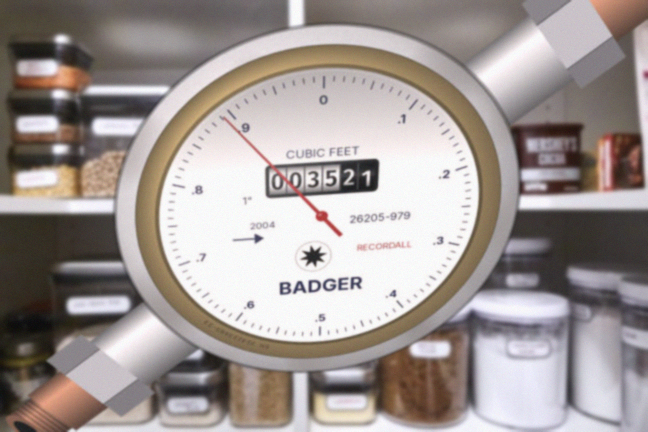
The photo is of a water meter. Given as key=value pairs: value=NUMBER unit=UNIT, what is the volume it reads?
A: value=3520.89 unit=ft³
